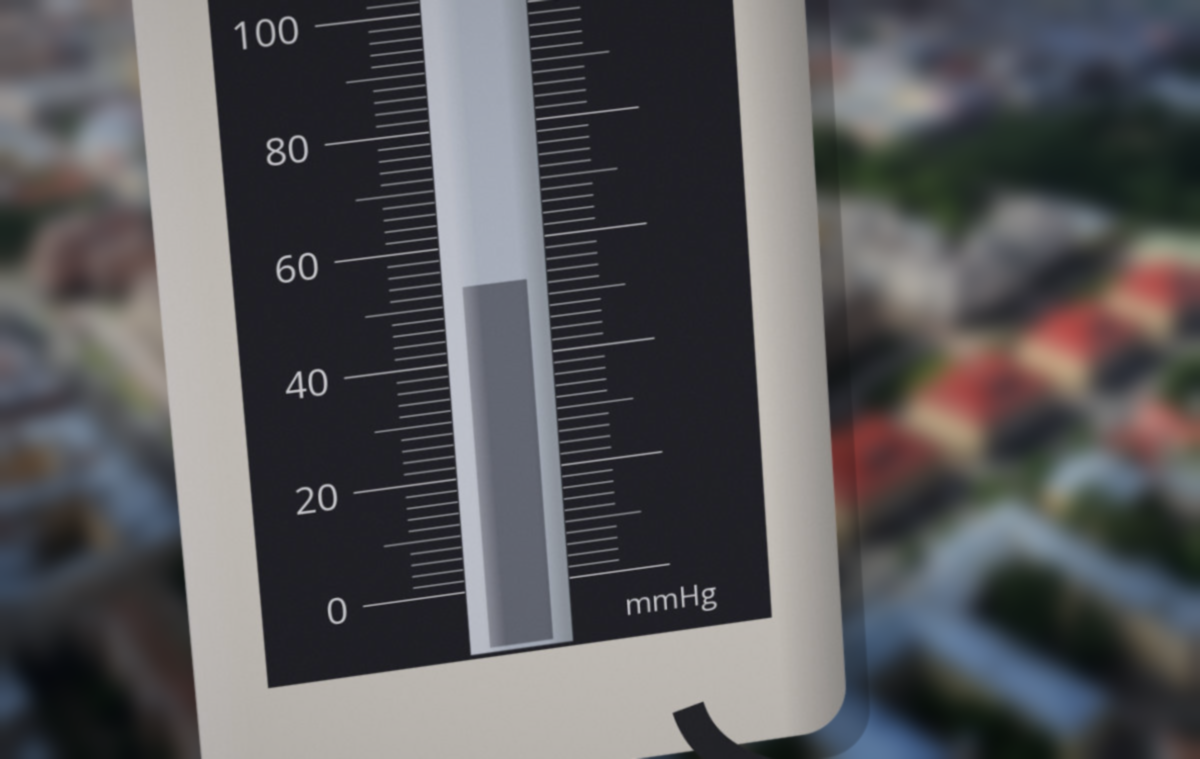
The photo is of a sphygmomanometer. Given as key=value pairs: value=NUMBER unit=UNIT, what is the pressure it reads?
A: value=53 unit=mmHg
